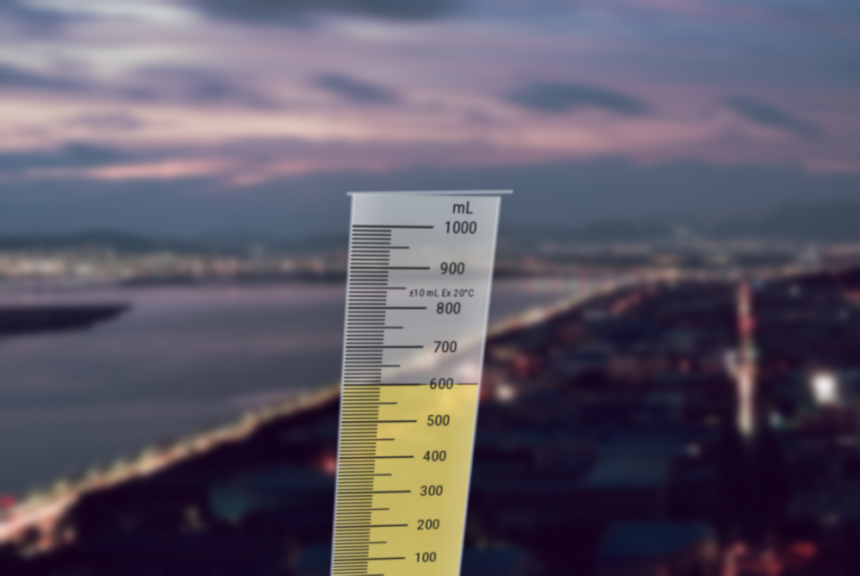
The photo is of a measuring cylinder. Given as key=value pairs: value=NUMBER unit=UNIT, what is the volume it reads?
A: value=600 unit=mL
